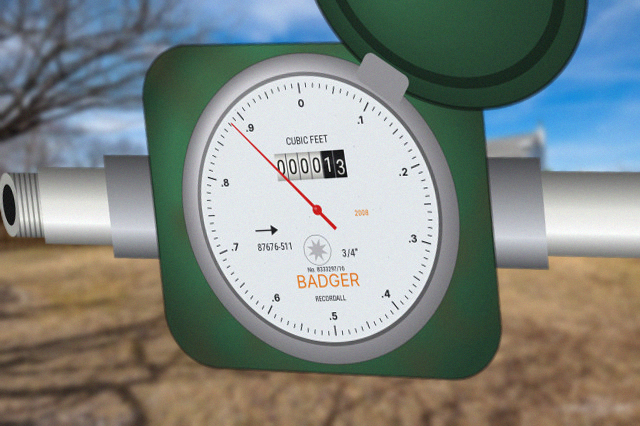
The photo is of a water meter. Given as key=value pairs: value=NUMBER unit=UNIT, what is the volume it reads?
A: value=12.88 unit=ft³
